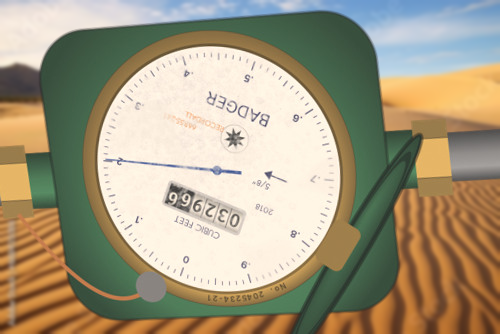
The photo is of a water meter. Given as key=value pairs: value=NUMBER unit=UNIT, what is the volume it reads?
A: value=32966.20 unit=ft³
